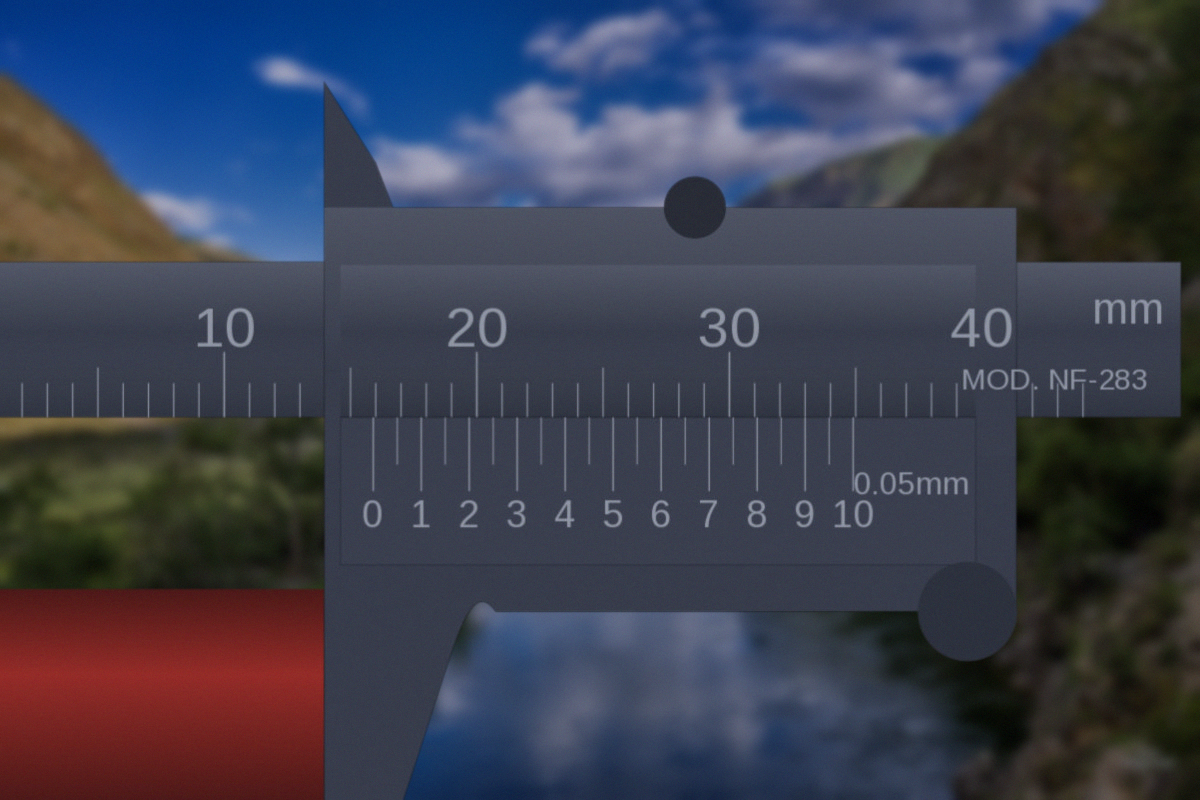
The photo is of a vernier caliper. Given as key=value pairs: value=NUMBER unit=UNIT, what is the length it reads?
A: value=15.9 unit=mm
